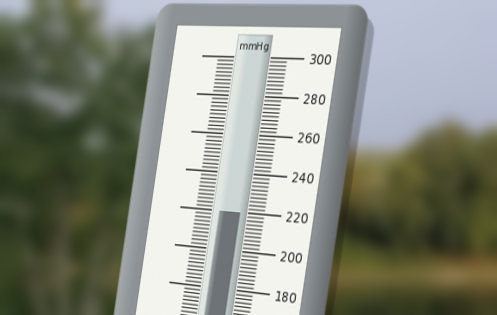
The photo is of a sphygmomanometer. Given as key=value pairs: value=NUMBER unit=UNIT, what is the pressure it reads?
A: value=220 unit=mmHg
